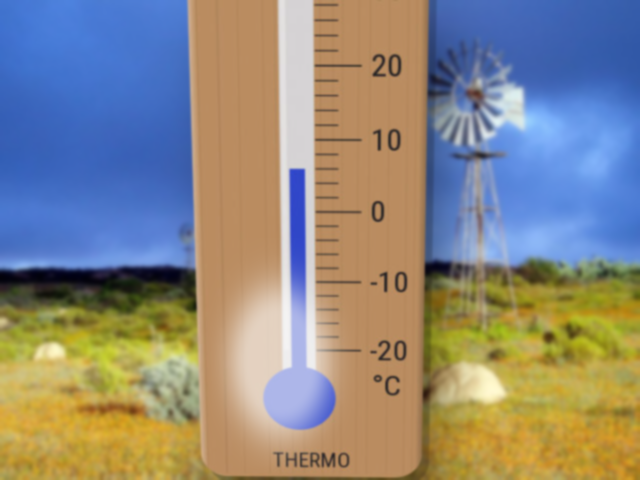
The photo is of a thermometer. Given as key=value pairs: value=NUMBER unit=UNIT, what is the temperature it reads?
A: value=6 unit=°C
